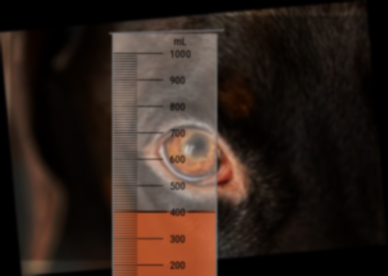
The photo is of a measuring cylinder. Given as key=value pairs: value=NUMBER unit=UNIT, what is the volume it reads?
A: value=400 unit=mL
